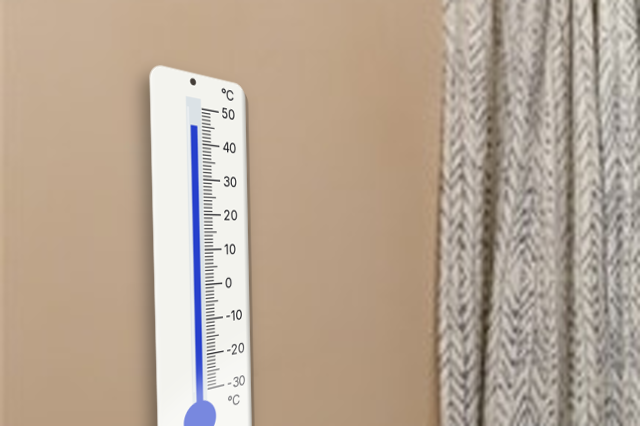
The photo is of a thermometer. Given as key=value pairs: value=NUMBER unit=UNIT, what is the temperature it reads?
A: value=45 unit=°C
